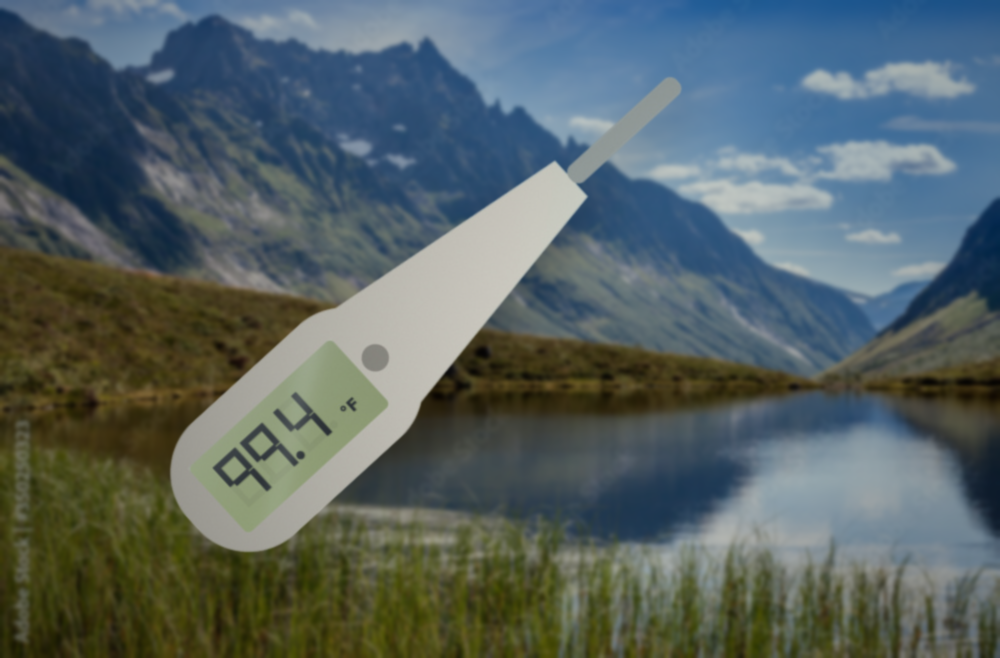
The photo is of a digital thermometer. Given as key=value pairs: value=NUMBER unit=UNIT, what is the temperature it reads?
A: value=99.4 unit=°F
